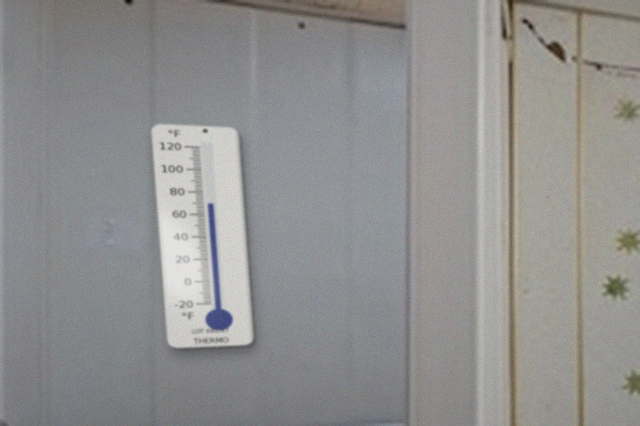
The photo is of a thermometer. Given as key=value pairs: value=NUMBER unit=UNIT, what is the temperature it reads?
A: value=70 unit=°F
